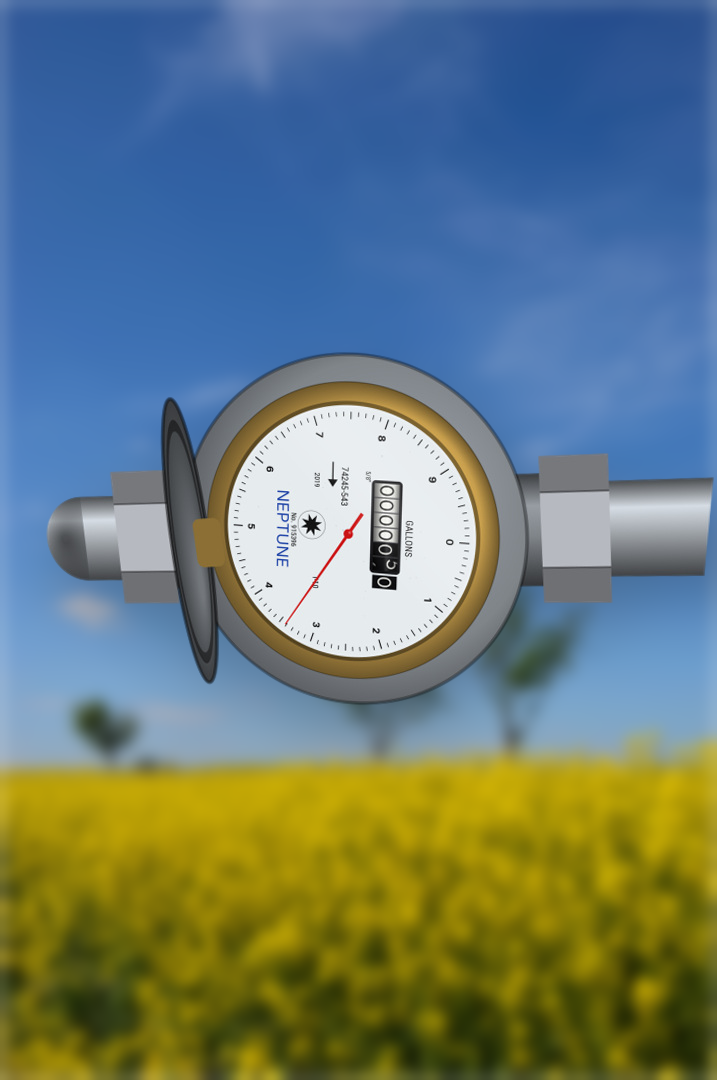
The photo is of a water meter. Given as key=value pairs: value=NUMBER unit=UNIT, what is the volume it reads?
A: value=53.4 unit=gal
